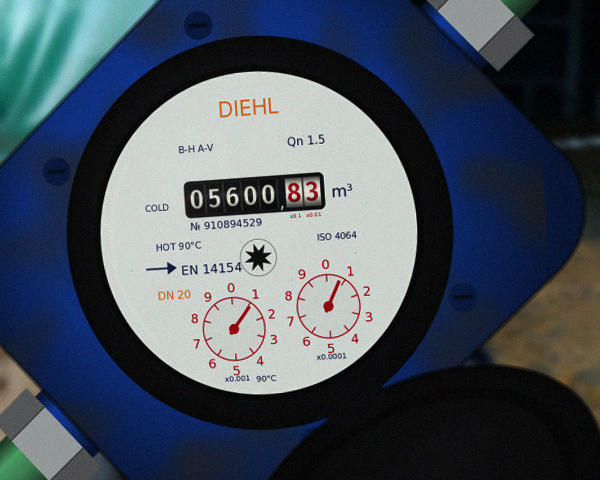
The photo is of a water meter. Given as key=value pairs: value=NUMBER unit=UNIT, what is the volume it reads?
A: value=5600.8310 unit=m³
